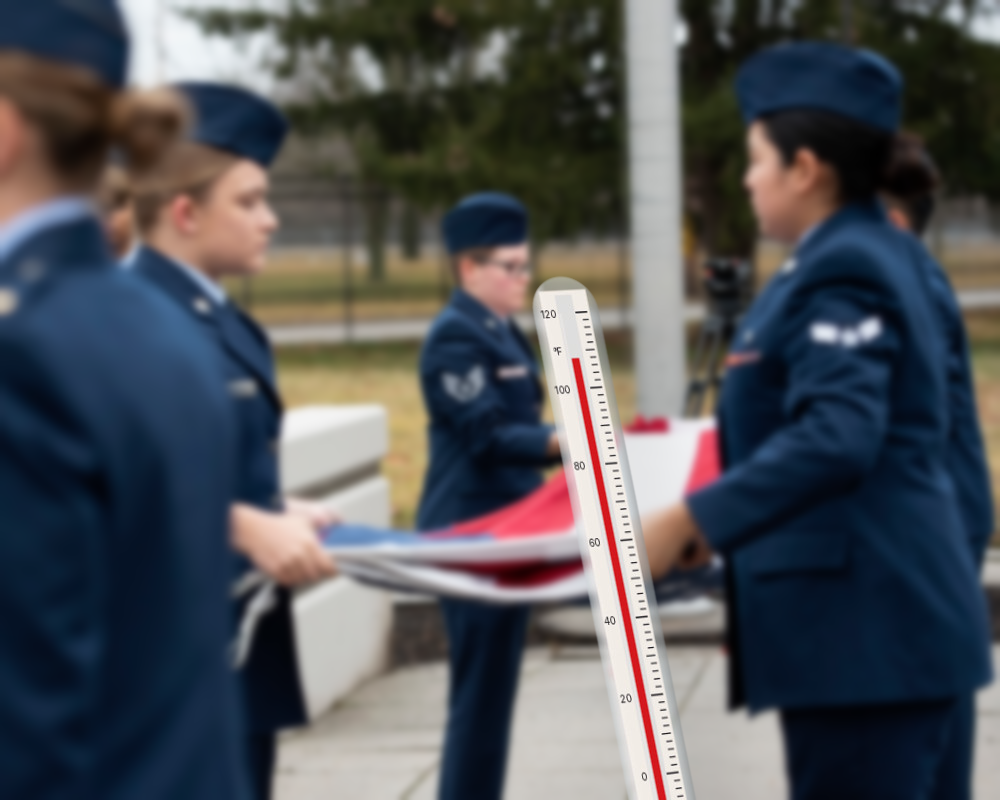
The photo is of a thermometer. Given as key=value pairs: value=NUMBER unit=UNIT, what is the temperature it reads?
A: value=108 unit=°F
